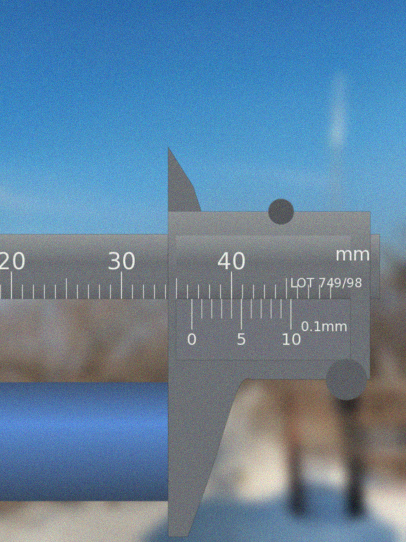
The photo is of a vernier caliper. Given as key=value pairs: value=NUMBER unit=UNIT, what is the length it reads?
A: value=36.4 unit=mm
